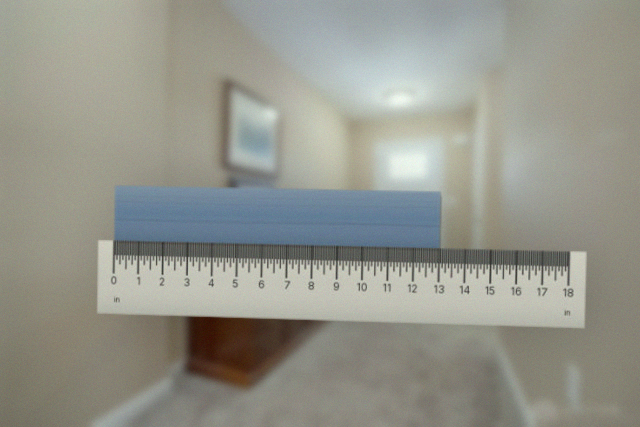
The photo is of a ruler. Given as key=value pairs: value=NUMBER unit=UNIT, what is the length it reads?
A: value=13 unit=in
